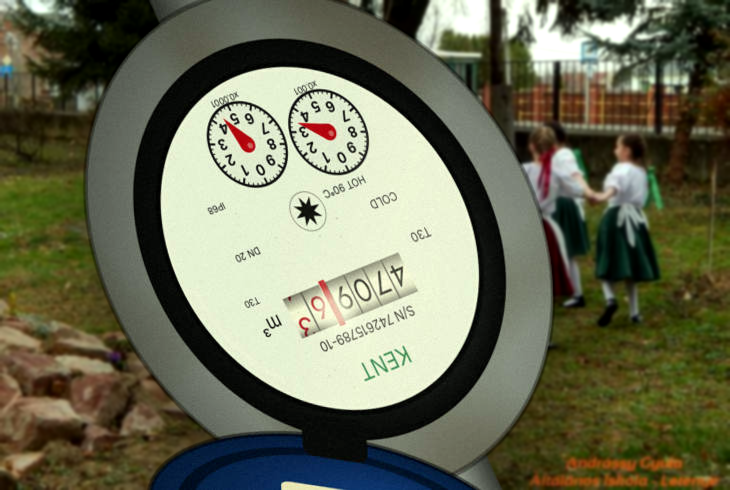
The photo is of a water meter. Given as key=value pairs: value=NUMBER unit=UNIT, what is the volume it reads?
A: value=4709.6334 unit=m³
